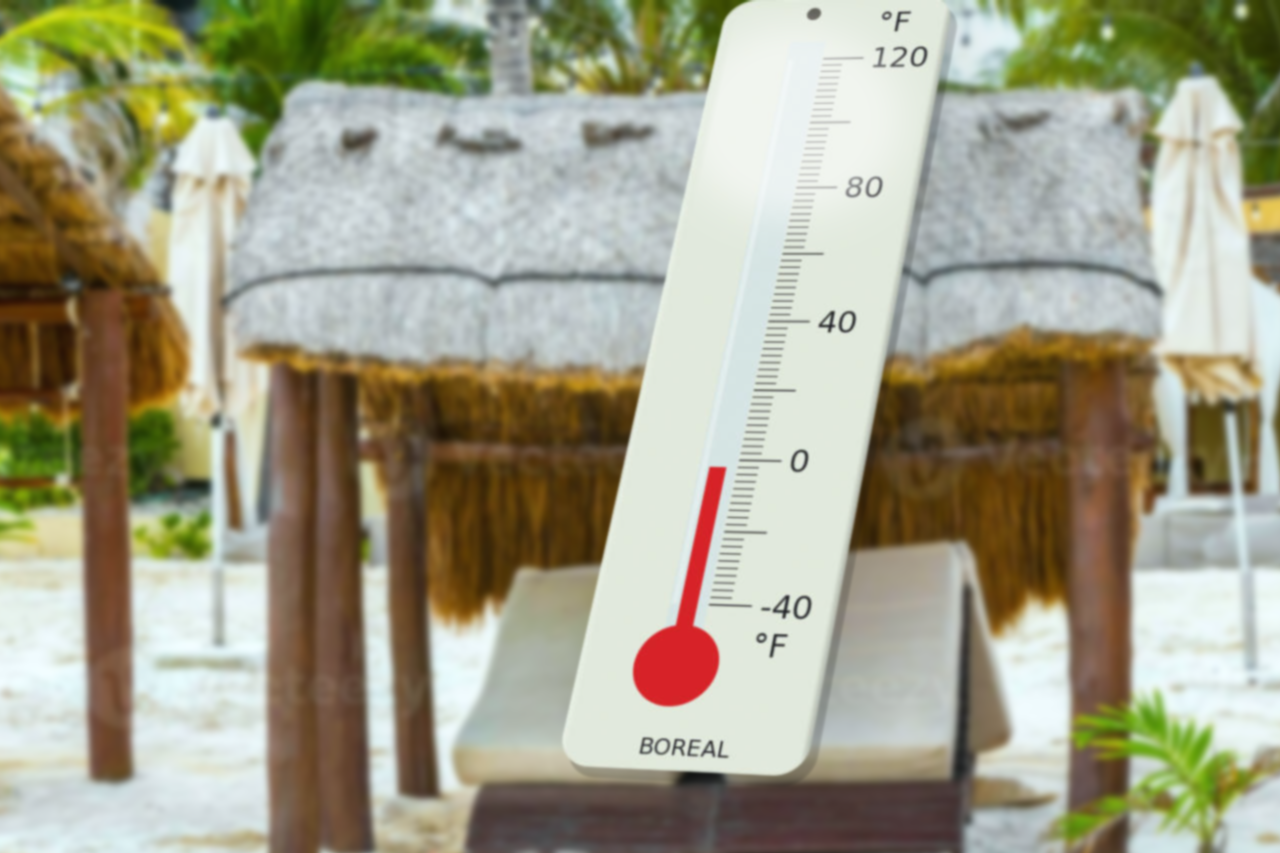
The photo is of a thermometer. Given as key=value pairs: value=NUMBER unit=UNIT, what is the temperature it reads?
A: value=-2 unit=°F
